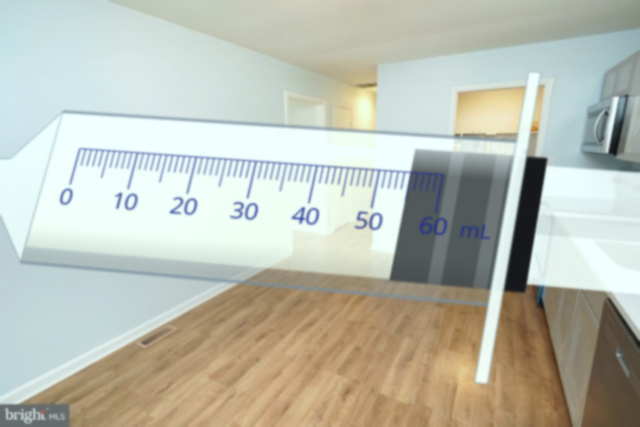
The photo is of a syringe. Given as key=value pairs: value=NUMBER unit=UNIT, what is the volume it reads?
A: value=55 unit=mL
